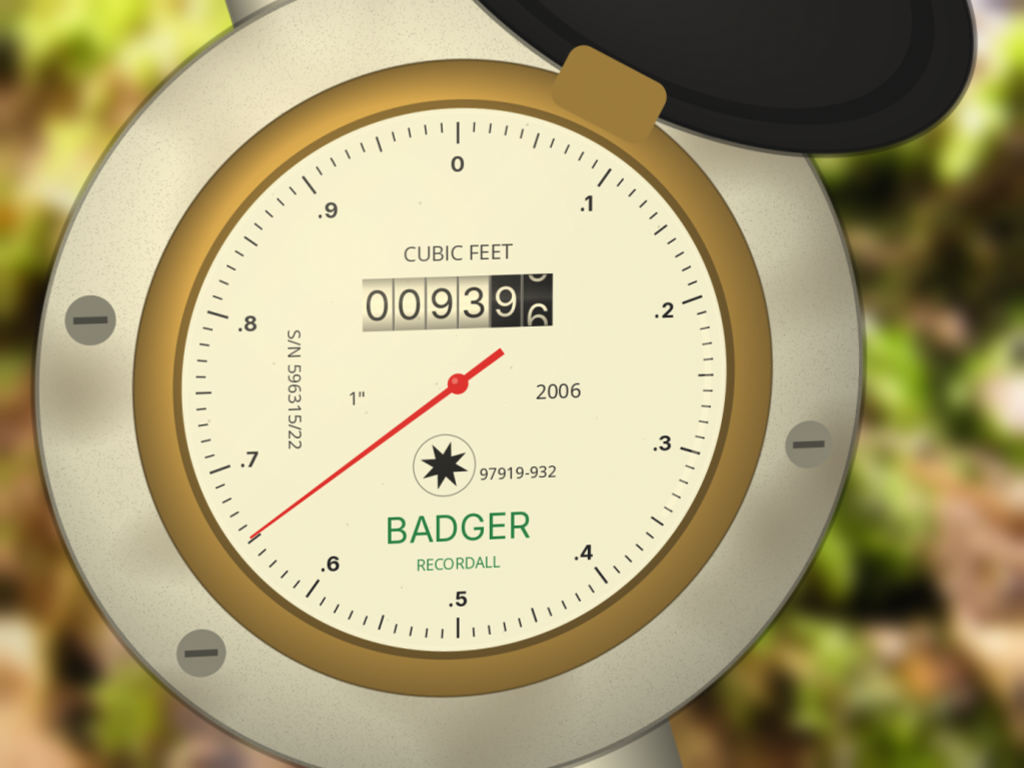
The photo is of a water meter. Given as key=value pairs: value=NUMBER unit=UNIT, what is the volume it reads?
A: value=9395.65 unit=ft³
